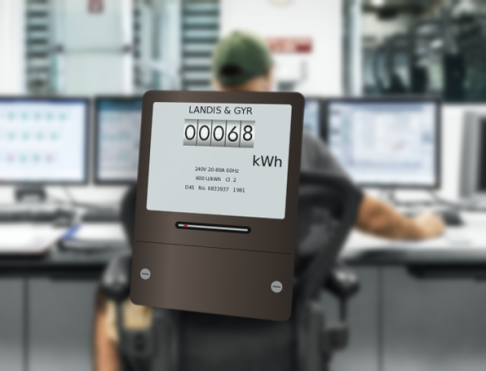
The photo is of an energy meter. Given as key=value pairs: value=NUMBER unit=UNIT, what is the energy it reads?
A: value=68 unit=kWh
